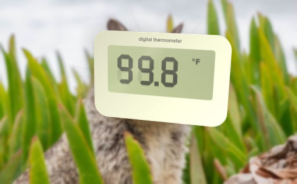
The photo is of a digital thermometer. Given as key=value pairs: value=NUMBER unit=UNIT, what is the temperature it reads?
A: value=99.8 unit=°F
